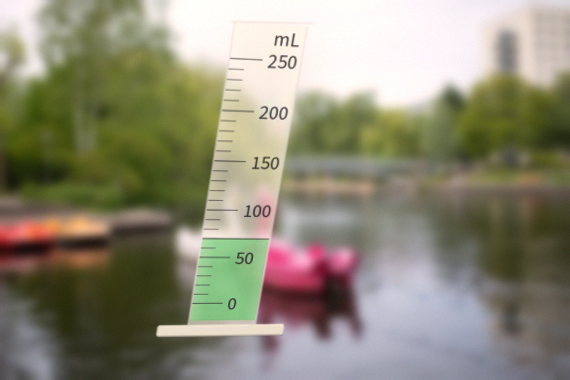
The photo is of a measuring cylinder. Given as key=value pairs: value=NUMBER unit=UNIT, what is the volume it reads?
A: value=70 unit=mL
